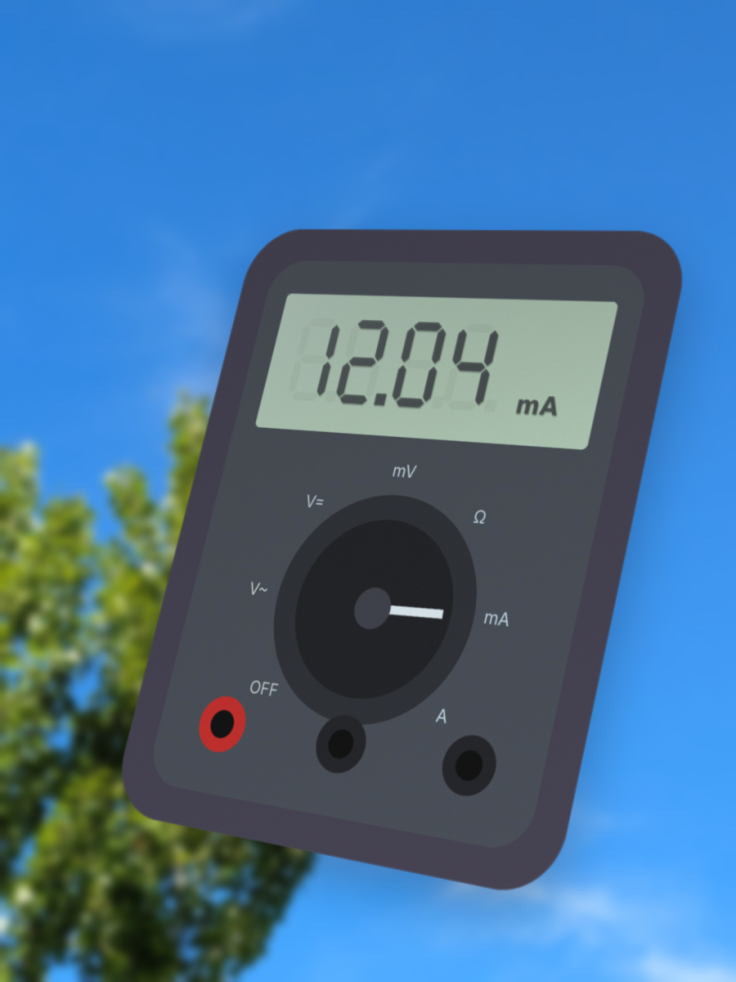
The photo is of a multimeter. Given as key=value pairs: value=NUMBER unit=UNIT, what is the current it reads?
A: value=12.04 unit=mA
